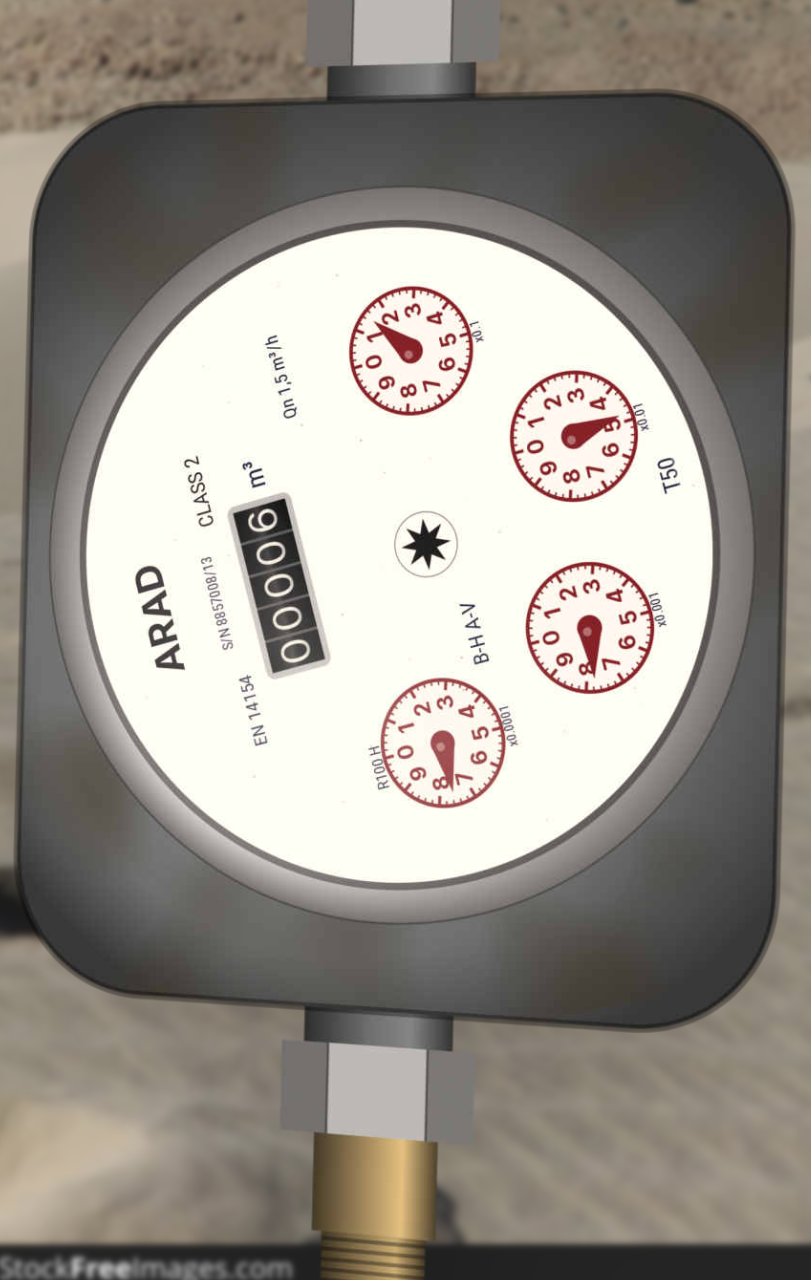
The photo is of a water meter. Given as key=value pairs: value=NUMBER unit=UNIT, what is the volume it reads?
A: value=6.1477 unit=m³
